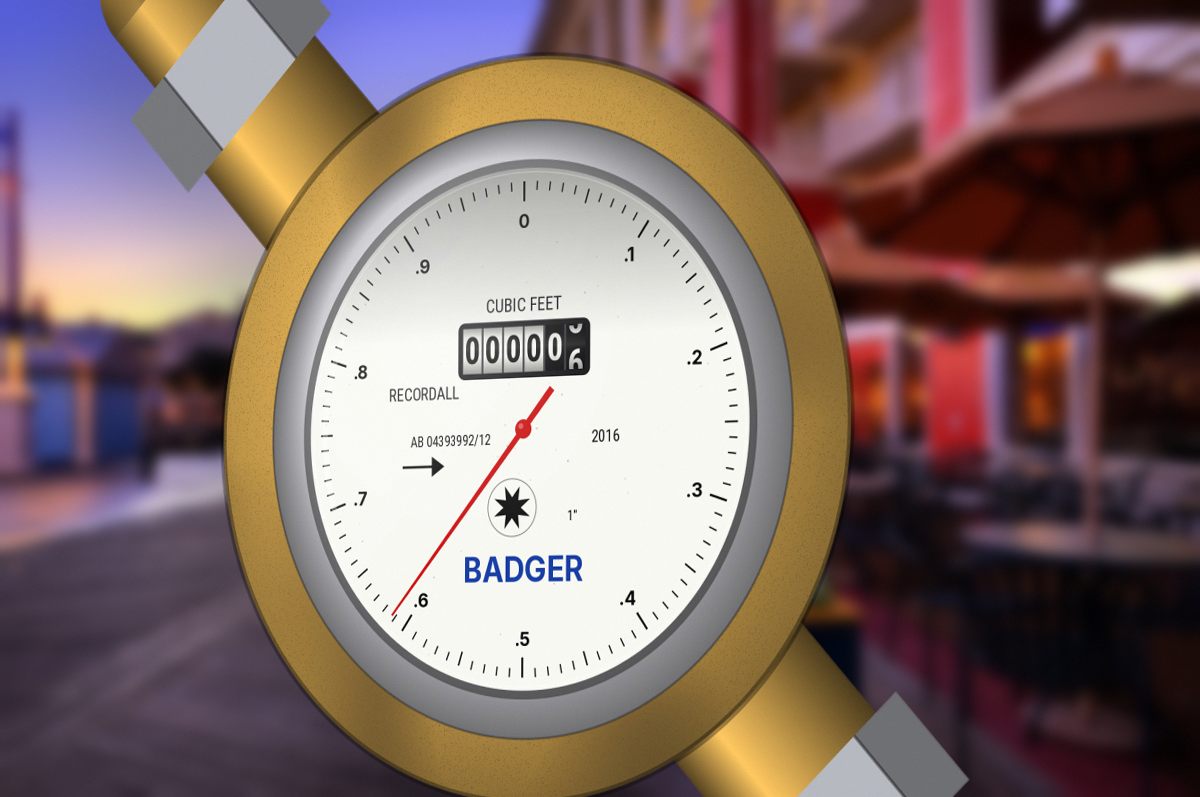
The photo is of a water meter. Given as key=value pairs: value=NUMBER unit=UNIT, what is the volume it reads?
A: value=5.61 unit=ft³
